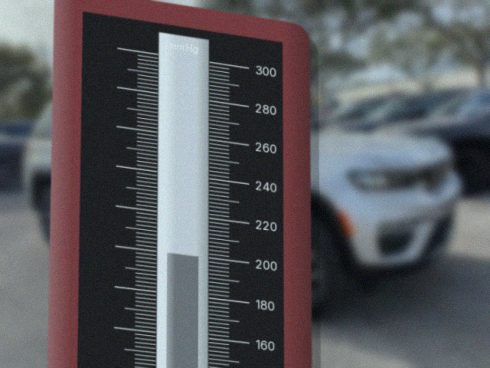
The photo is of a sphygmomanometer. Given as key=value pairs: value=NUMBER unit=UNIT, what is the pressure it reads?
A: value=200 unit=mmHg
